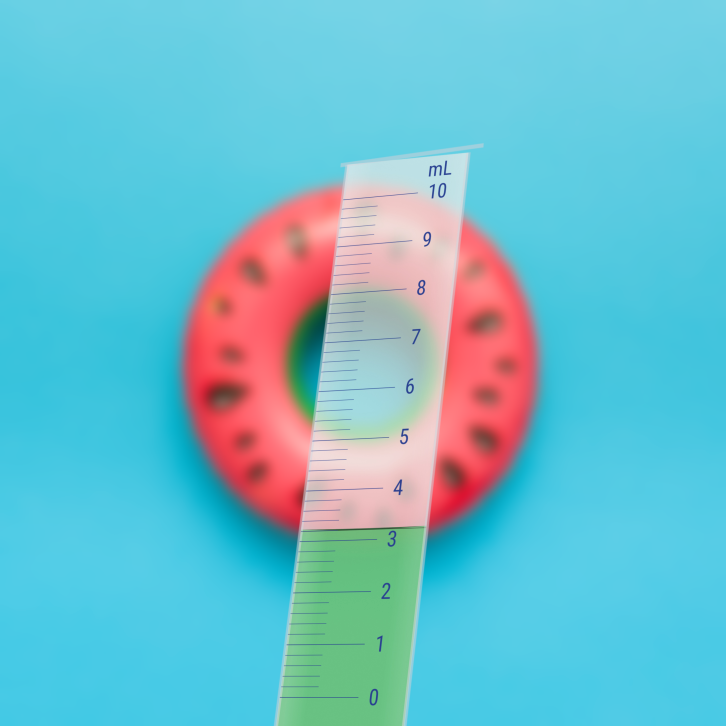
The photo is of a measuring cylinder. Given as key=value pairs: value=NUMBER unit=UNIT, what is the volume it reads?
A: value=3.2 unit=mL
